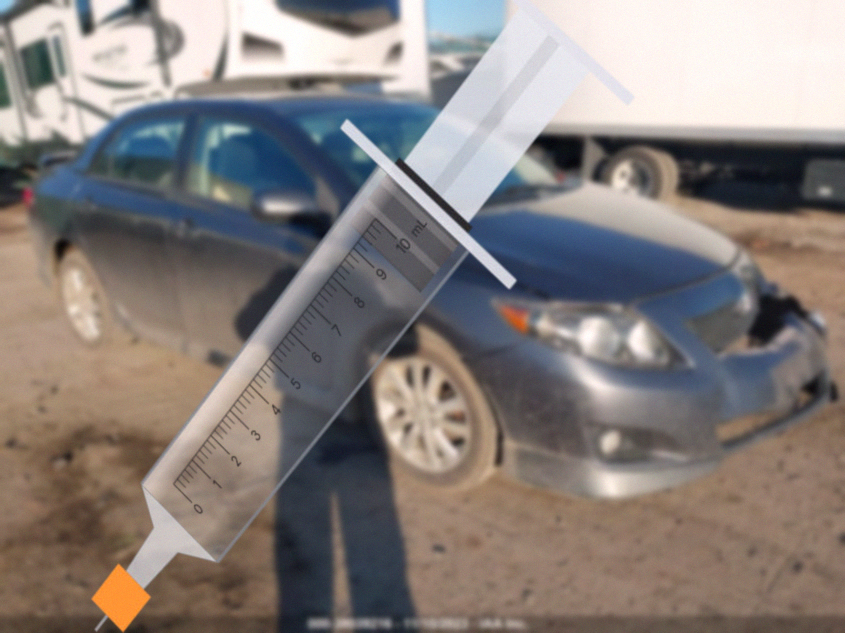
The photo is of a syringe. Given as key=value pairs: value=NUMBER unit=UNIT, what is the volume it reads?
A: value=9.4 unit=mL
